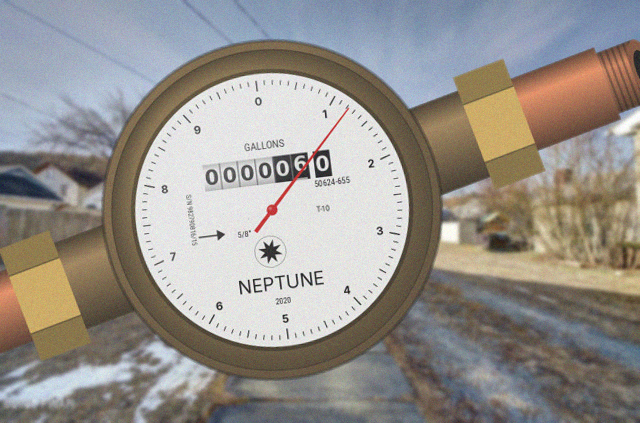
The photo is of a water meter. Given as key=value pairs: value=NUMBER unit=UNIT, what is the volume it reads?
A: value=61.2 unit=gal
